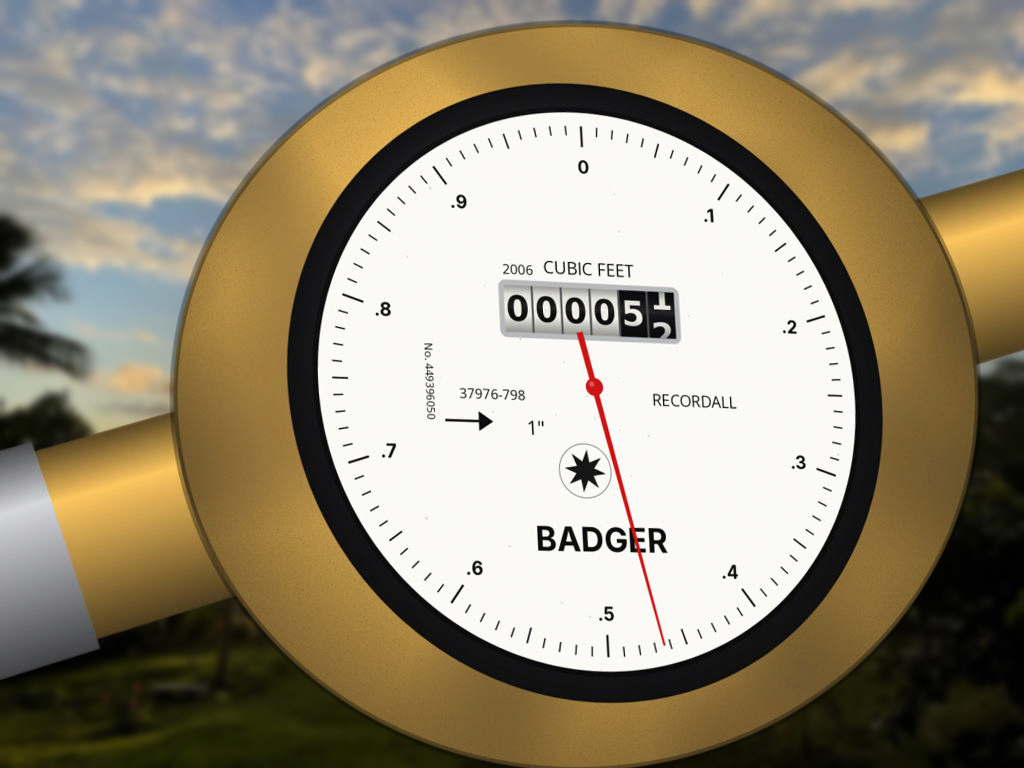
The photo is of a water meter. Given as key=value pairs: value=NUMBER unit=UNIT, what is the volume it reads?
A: value=51.46 unit=ft³
